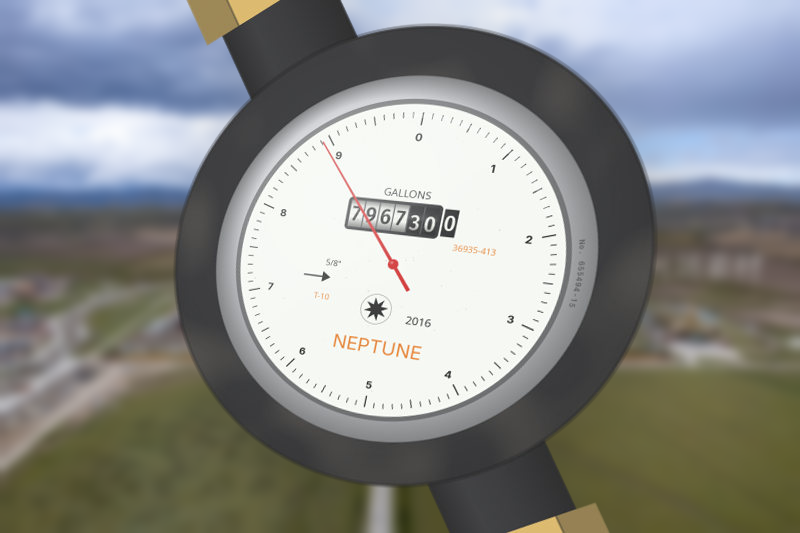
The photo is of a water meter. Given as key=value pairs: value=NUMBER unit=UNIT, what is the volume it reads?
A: value=7967298.9 unit=gal
